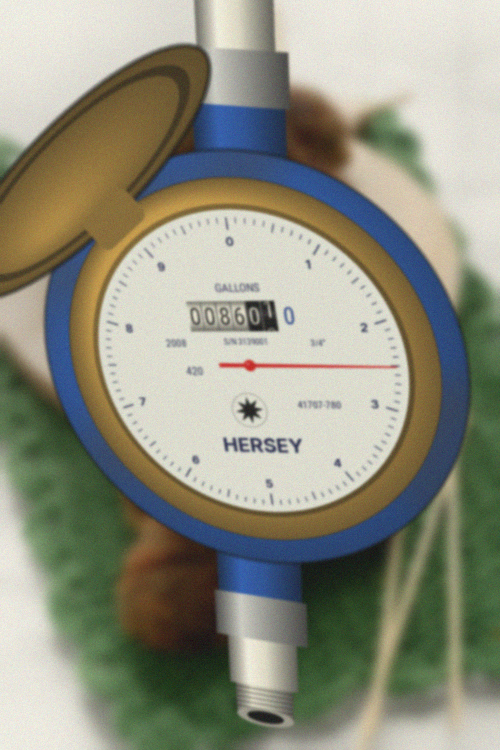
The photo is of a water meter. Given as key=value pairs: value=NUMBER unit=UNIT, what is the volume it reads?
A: value=86012.5 unit=gal
